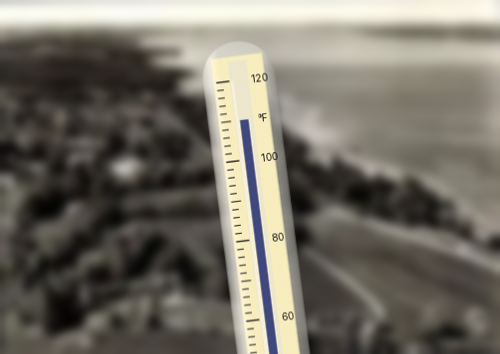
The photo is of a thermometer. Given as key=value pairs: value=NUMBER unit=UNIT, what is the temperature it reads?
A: value=110 unit=°F
